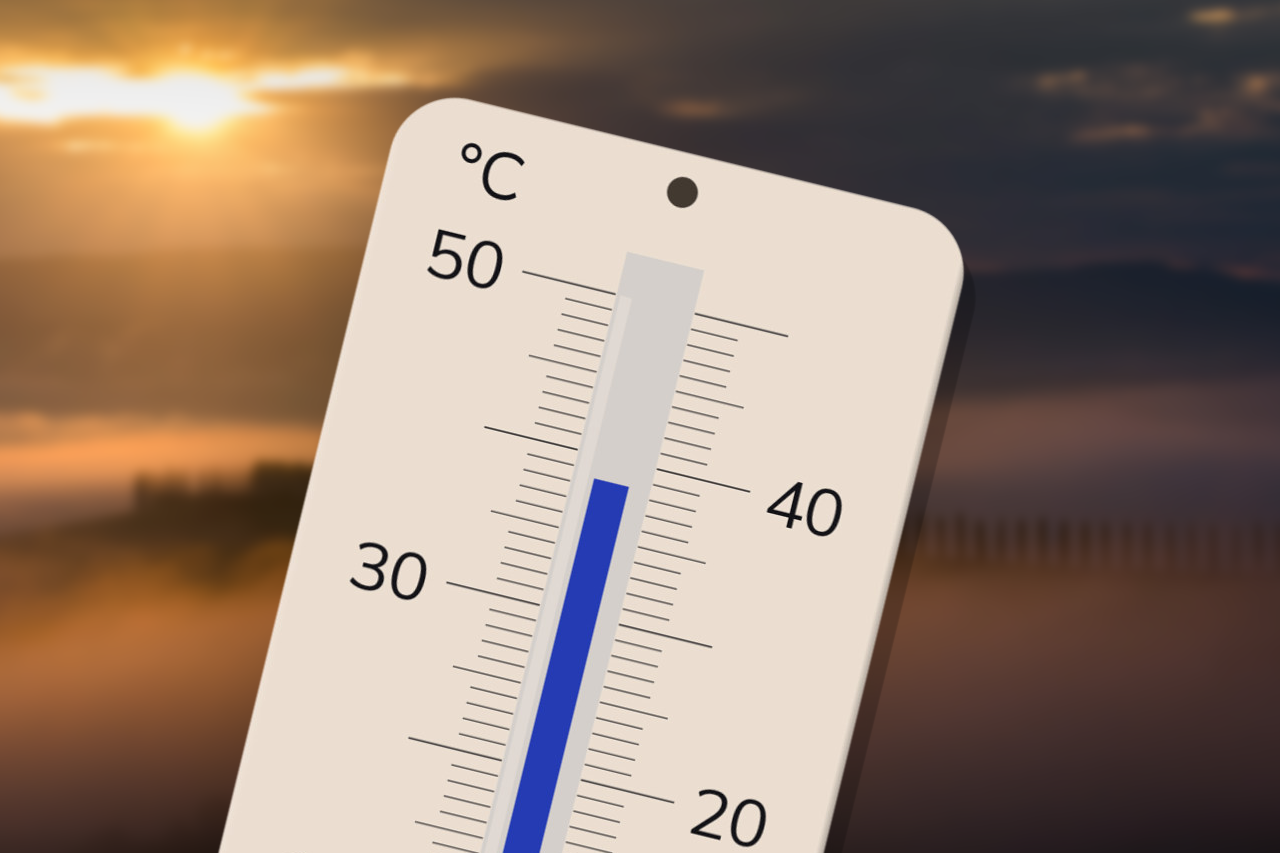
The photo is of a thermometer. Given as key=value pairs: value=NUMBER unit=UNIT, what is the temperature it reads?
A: value=38.5 unit=°C
